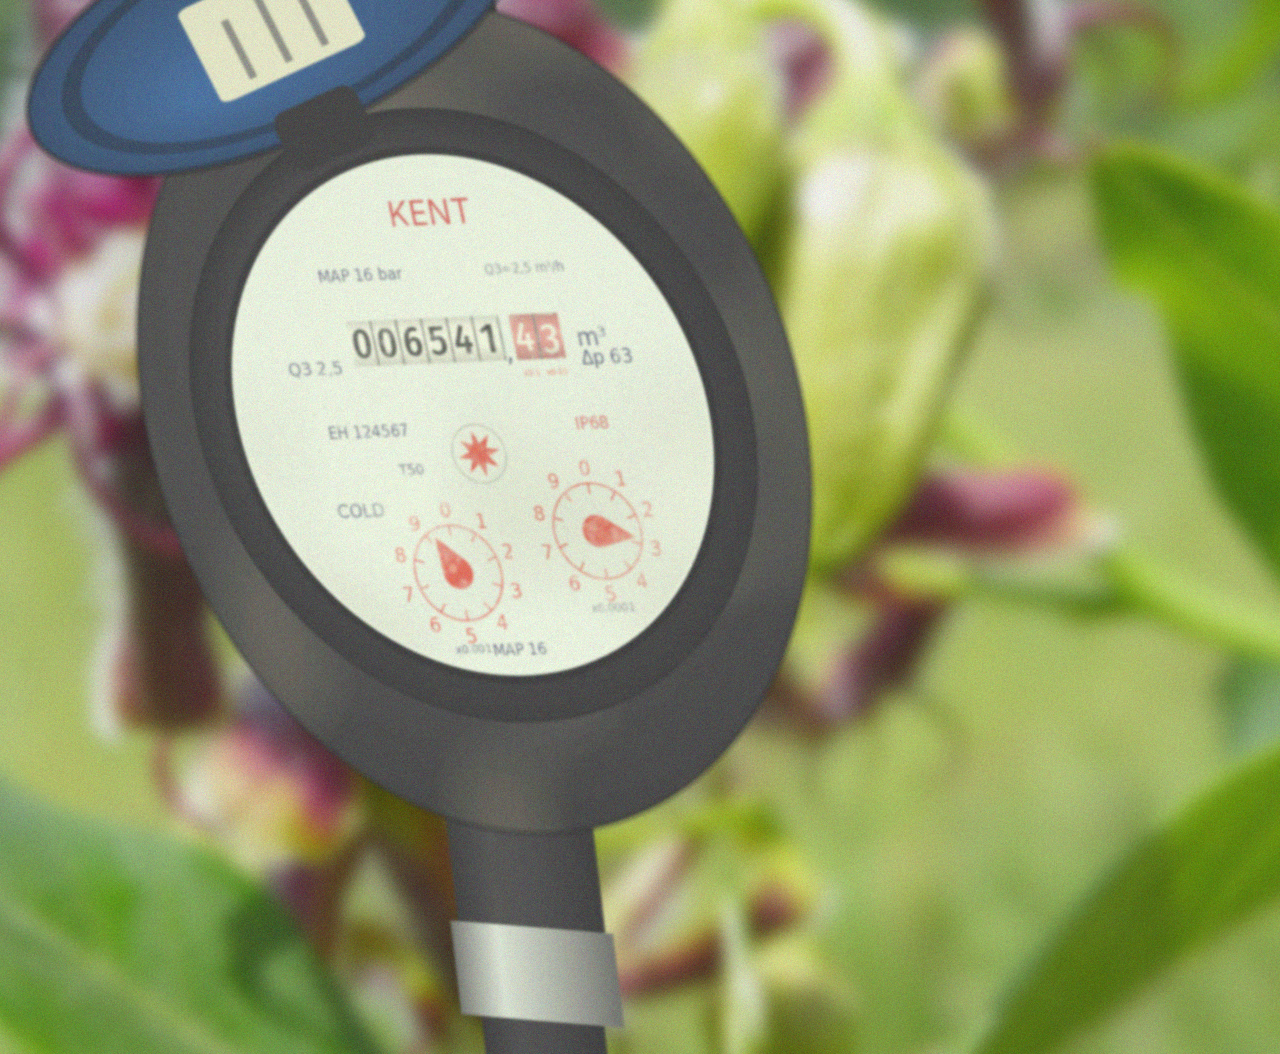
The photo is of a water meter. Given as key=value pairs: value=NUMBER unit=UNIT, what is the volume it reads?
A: value=6541.4292 unit=m³
